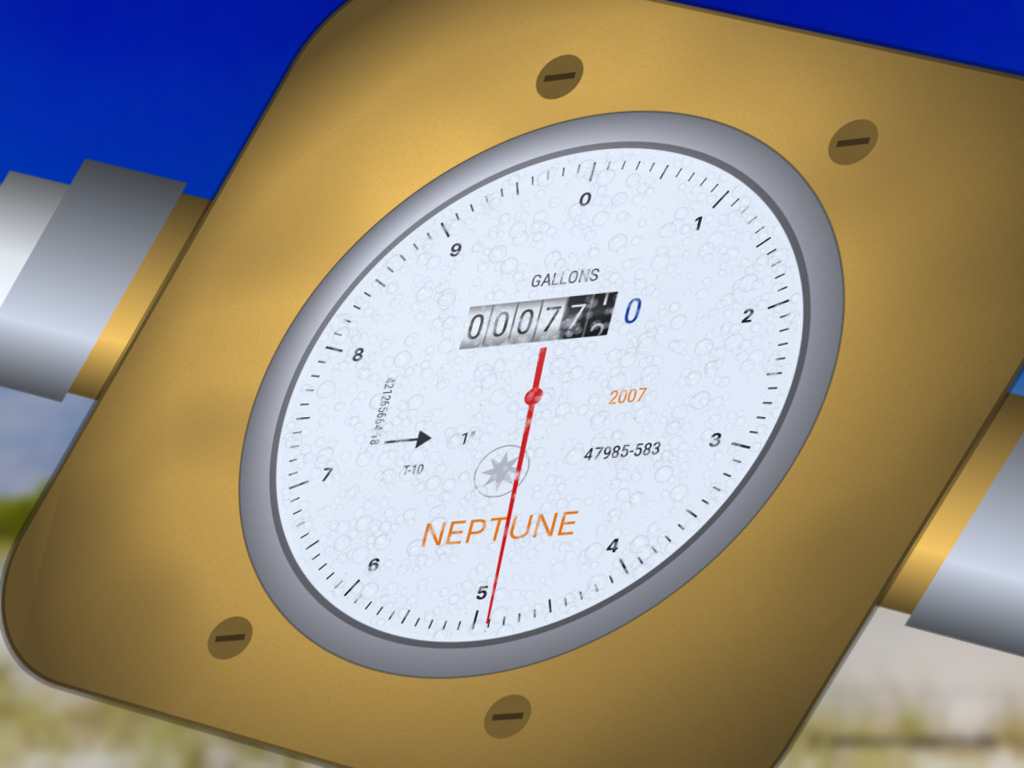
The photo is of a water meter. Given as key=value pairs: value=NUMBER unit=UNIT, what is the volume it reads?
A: value=7714.9 unit=gal
